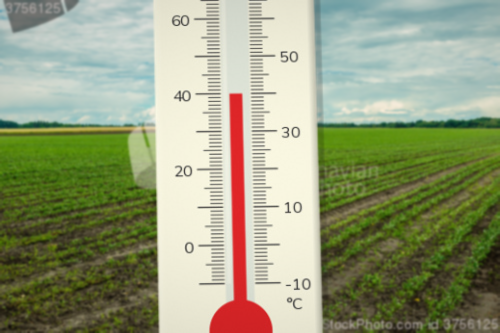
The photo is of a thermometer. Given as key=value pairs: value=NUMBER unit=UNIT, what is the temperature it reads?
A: value=40 unit=°C
